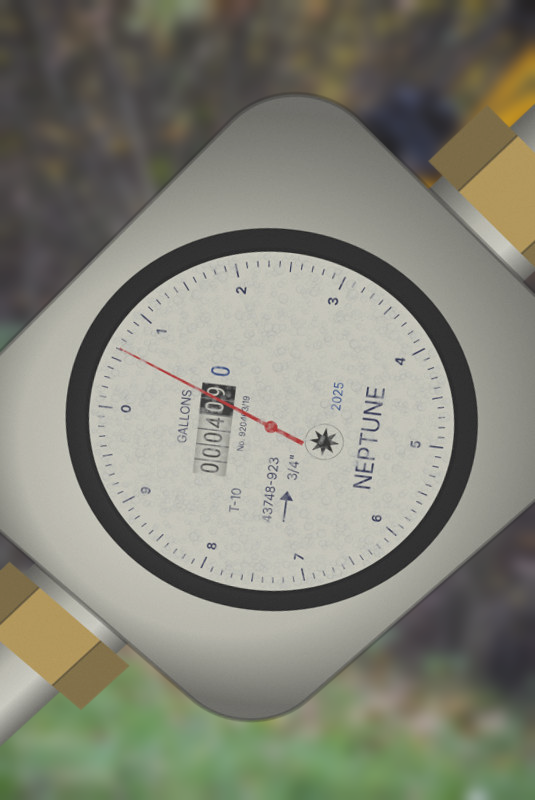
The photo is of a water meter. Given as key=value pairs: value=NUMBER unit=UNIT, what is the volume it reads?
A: value=4090.6 unit=gal
